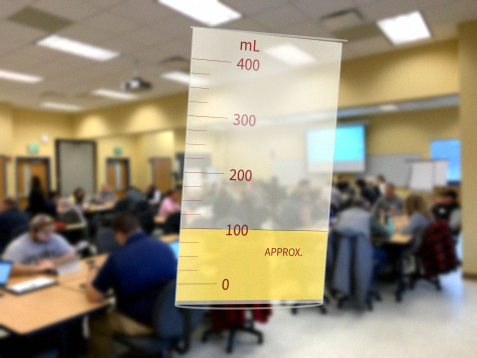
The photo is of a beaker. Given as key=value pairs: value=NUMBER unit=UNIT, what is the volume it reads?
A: value=100 unit=mL
